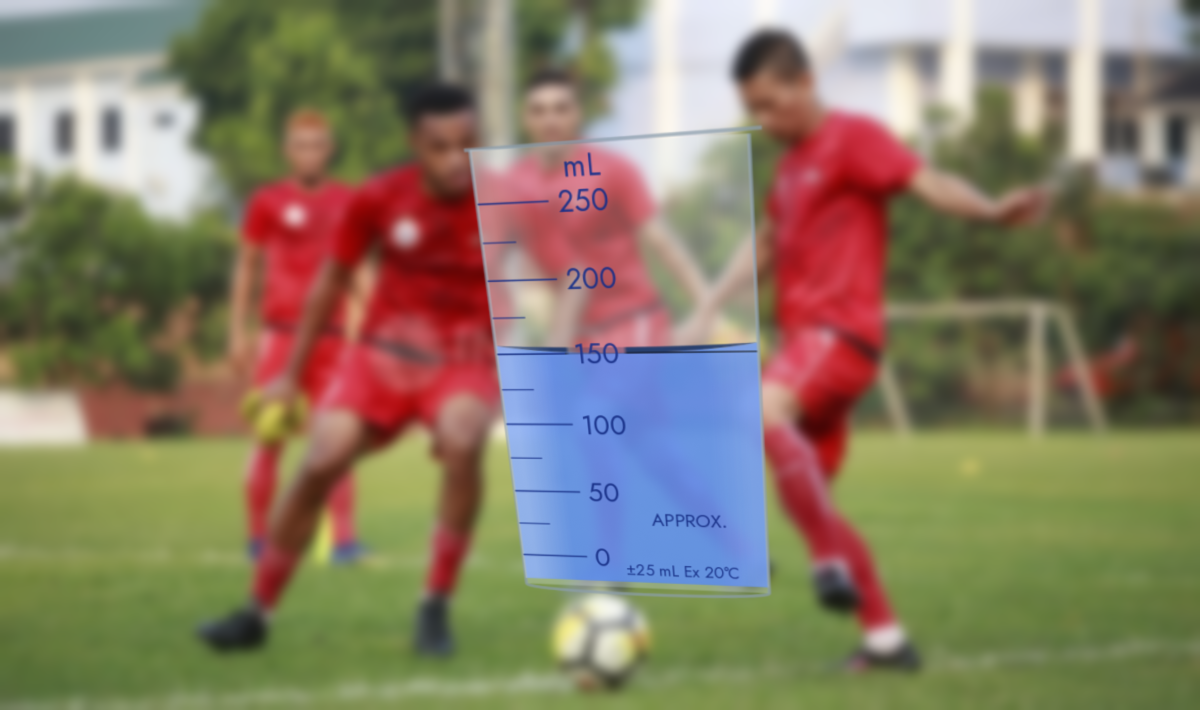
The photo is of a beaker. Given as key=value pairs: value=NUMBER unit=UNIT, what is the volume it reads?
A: value=150 unit=mL
